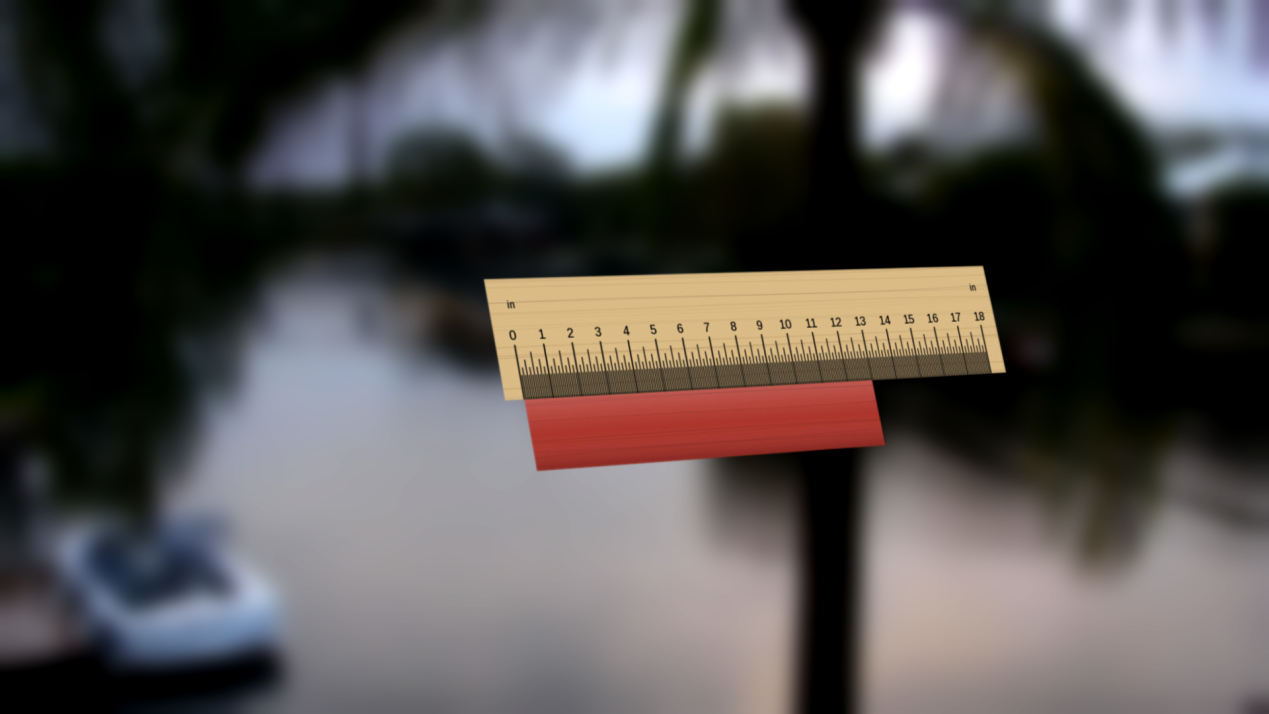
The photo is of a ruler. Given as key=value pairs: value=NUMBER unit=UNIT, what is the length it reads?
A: value=13 unit=in
